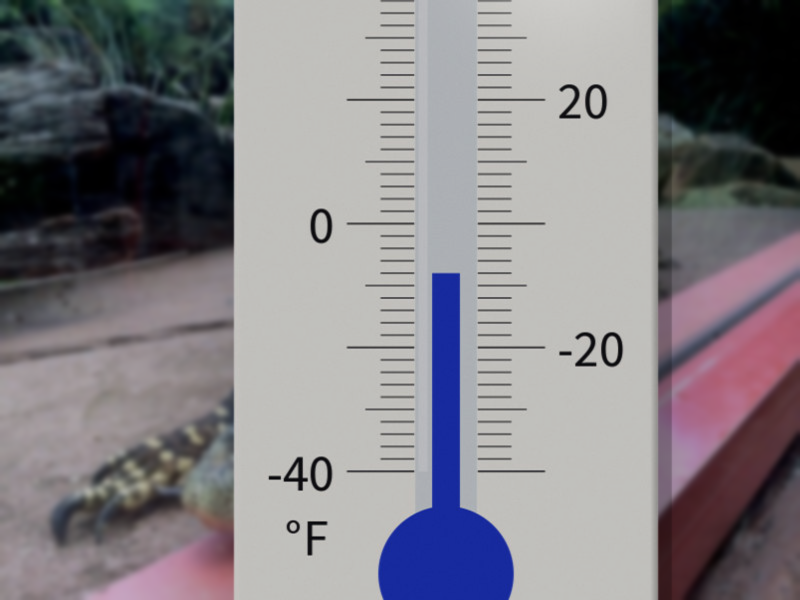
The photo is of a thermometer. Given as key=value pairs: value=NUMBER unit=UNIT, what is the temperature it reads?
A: value=-8 unit=°F
